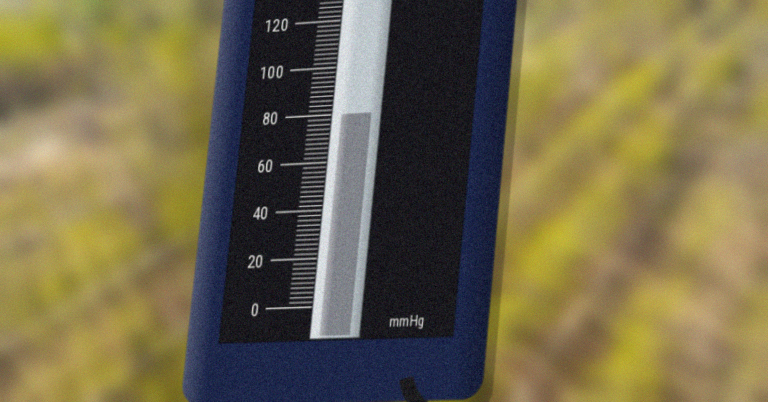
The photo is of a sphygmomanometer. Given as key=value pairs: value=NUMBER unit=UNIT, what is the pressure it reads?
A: value=80 unit=mmHg
